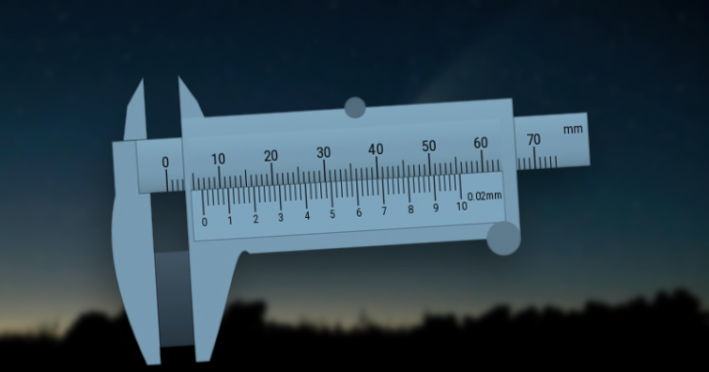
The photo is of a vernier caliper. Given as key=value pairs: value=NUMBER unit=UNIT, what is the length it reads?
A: value=6.6 unit=mm
